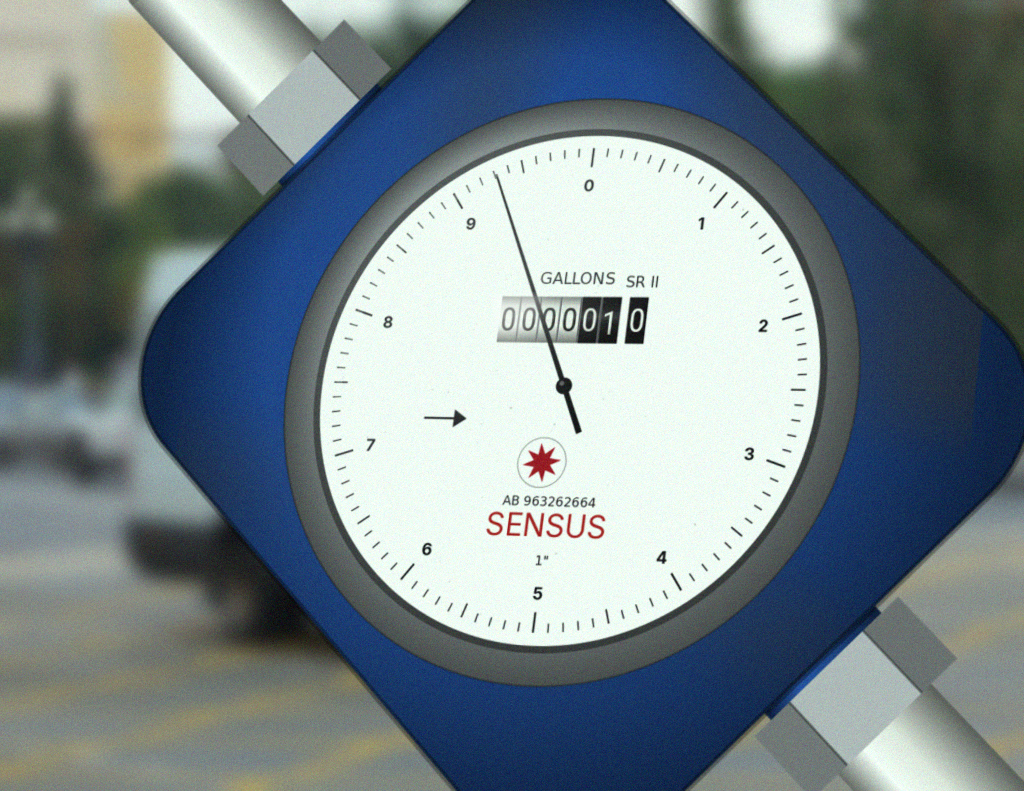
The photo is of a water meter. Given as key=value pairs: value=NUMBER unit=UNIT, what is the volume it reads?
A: value=9.3 unit=gal
